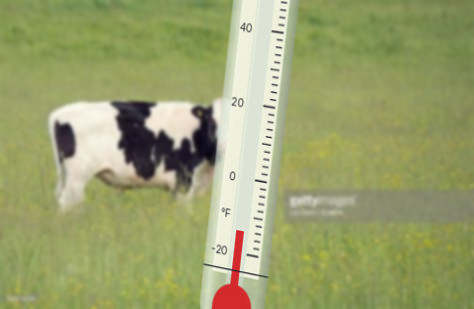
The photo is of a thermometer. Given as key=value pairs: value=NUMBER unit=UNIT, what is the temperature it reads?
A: value=-14 unit=°F
